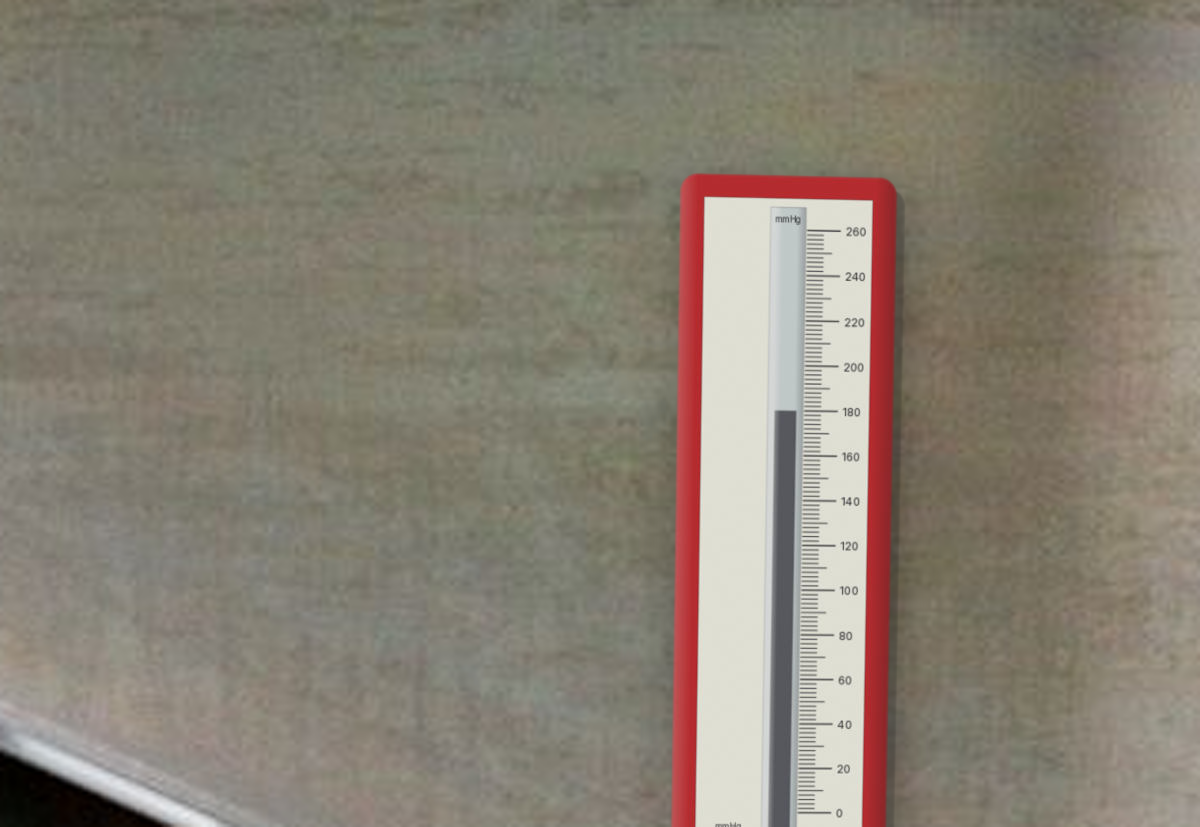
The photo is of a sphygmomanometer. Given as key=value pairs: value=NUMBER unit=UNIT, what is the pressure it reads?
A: value=180 unit=mmHg
